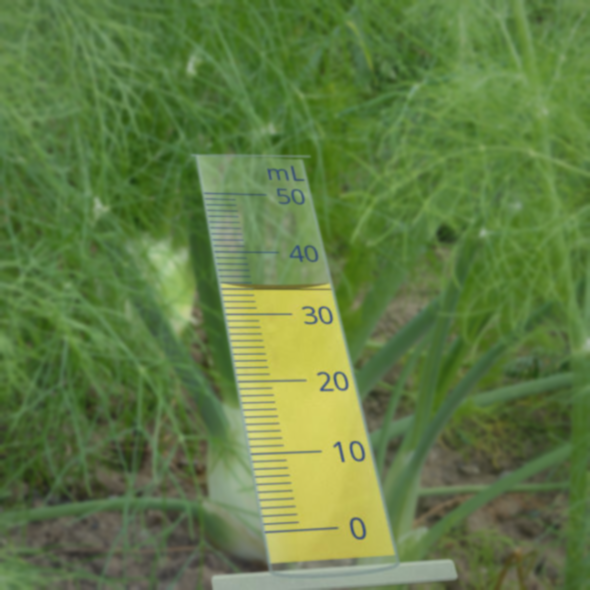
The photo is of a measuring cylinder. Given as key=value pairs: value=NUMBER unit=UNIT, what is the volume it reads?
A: value=34 unit=mL
